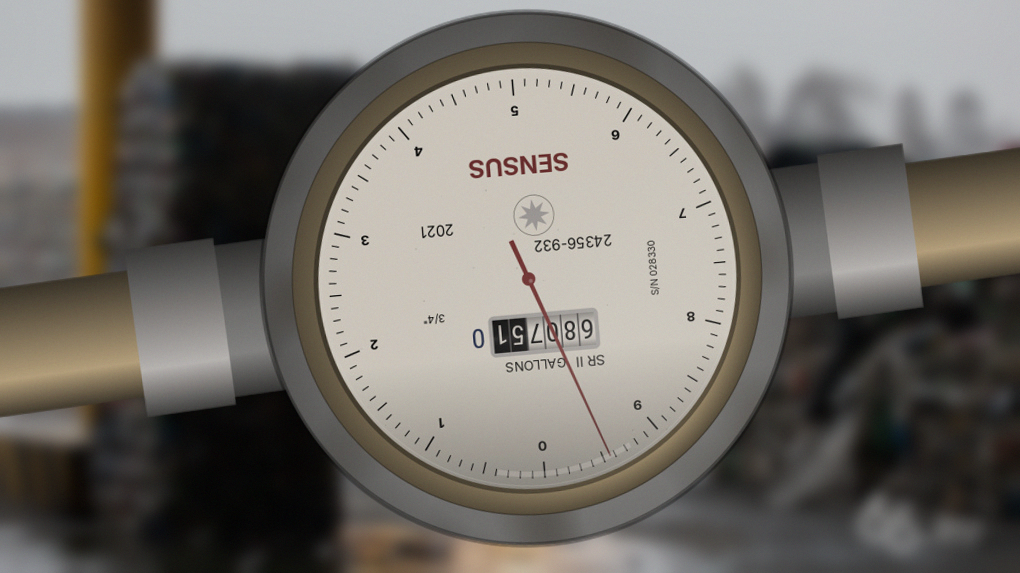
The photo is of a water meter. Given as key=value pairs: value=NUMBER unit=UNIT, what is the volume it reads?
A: value=6807509.4 unit=gal
